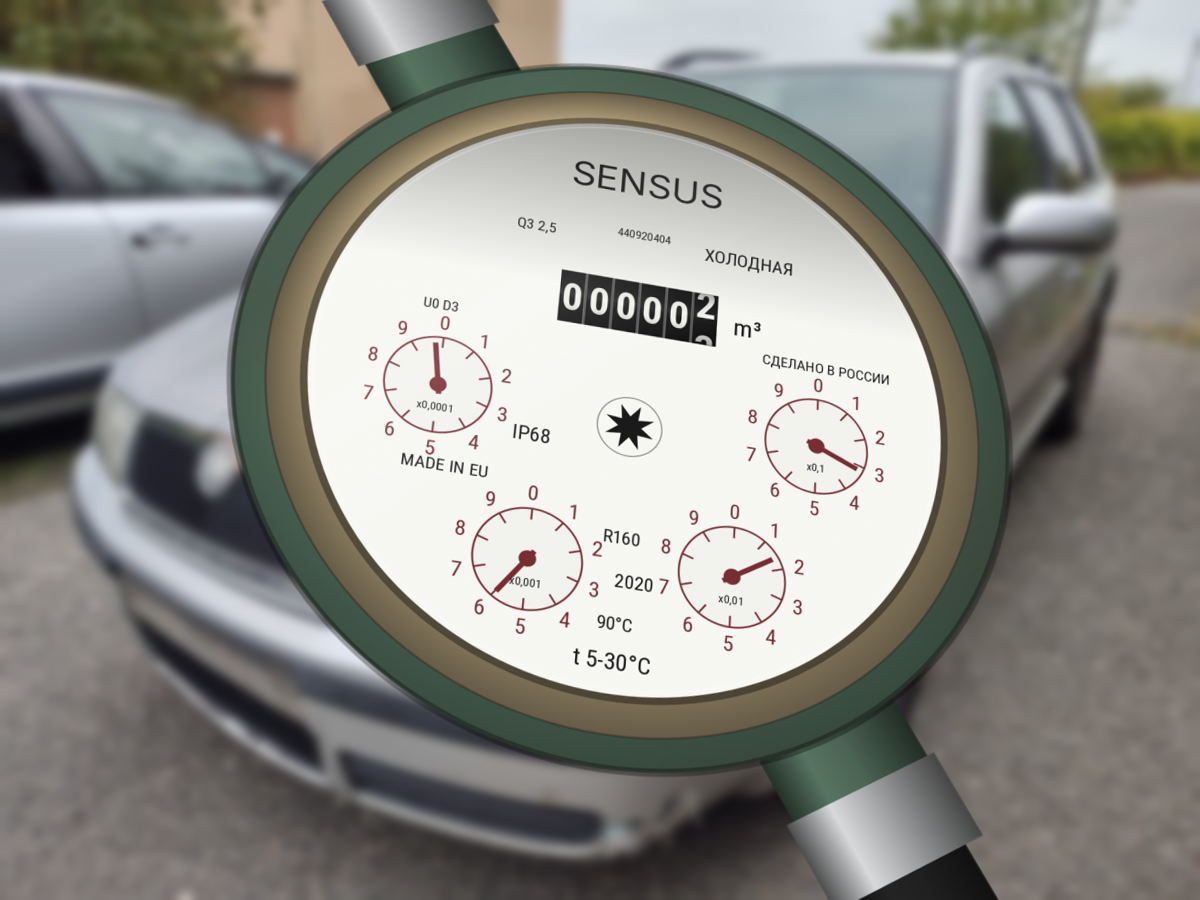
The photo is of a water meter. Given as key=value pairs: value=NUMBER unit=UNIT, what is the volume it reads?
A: value=2.3159 unit=m³
